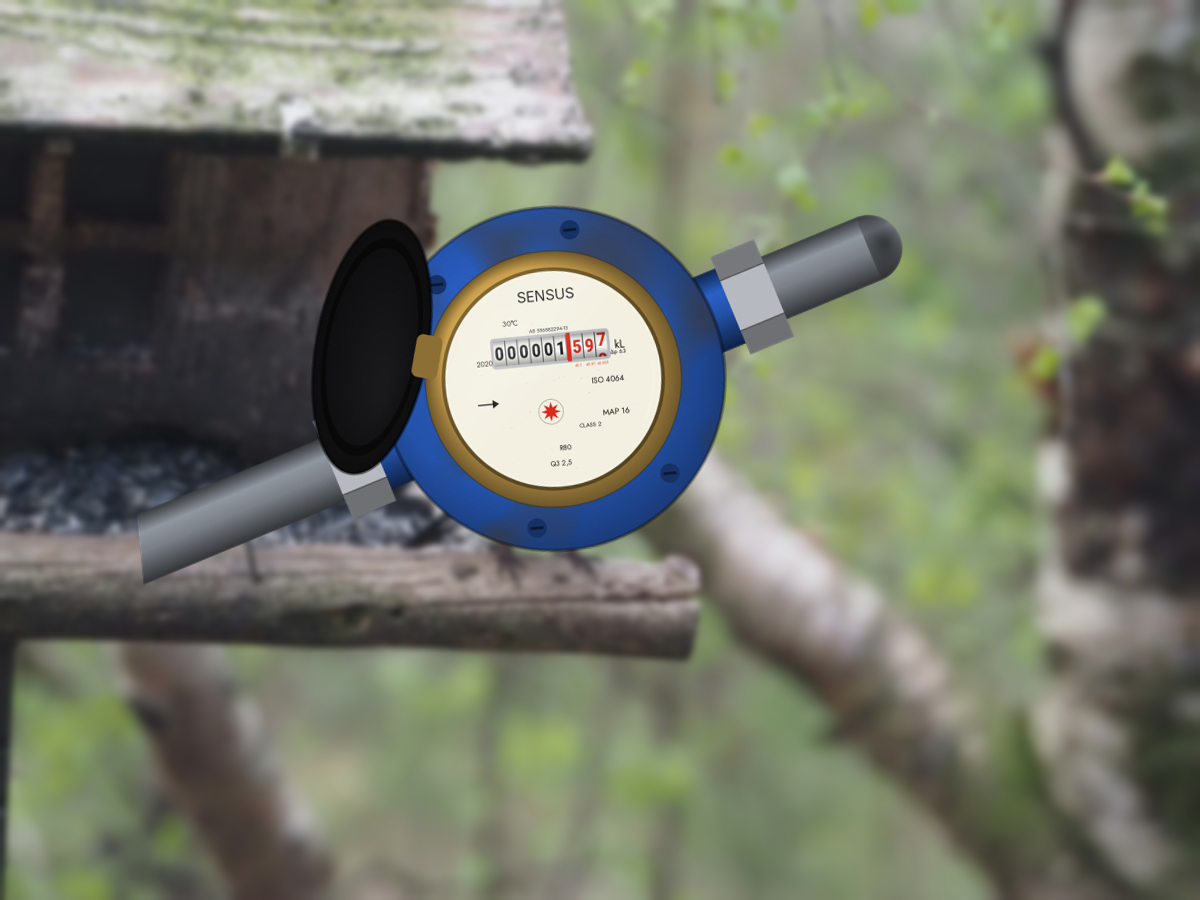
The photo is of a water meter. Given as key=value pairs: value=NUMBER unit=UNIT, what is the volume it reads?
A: value=1.597 unit=kL
